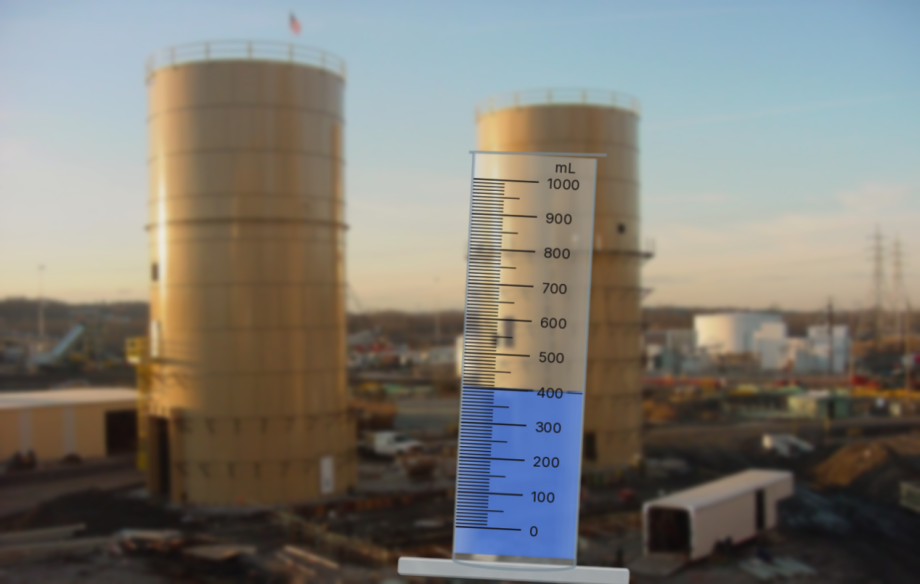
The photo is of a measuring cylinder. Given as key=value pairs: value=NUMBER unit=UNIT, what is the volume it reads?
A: value=400 unit=mL
